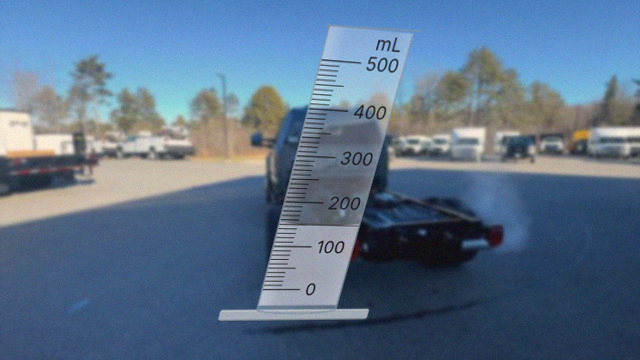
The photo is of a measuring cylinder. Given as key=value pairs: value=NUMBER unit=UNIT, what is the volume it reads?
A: value=150 unit=mL
